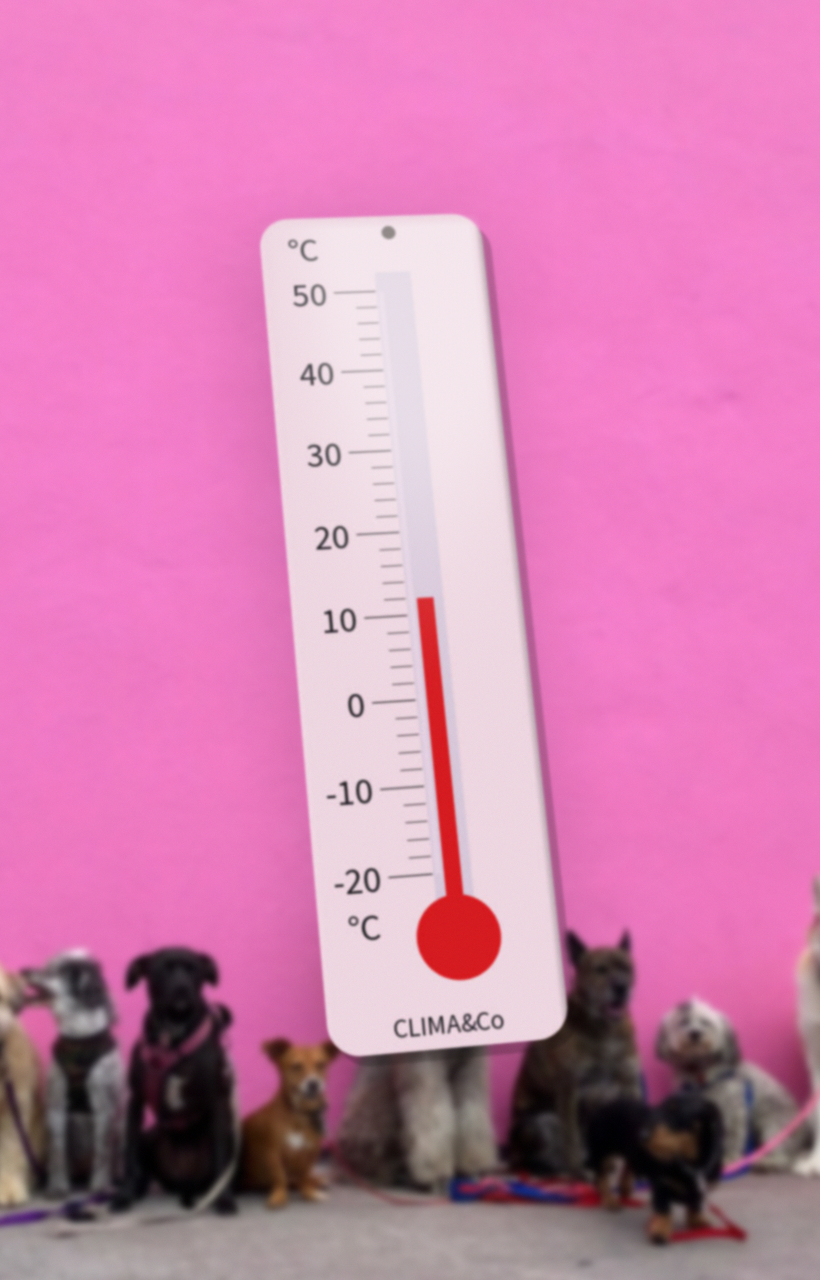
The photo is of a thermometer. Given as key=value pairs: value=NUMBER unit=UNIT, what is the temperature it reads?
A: value=12 unit=°C
